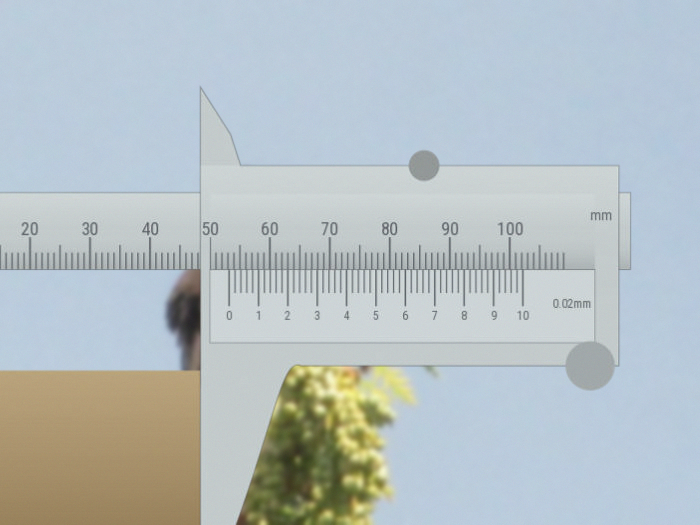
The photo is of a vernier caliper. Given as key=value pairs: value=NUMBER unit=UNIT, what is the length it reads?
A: value=53.2 unit=mm
